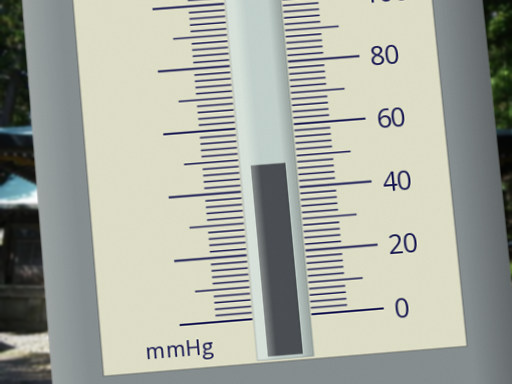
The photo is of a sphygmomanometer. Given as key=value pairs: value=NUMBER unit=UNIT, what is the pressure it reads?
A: value=48 unit=mmHg
